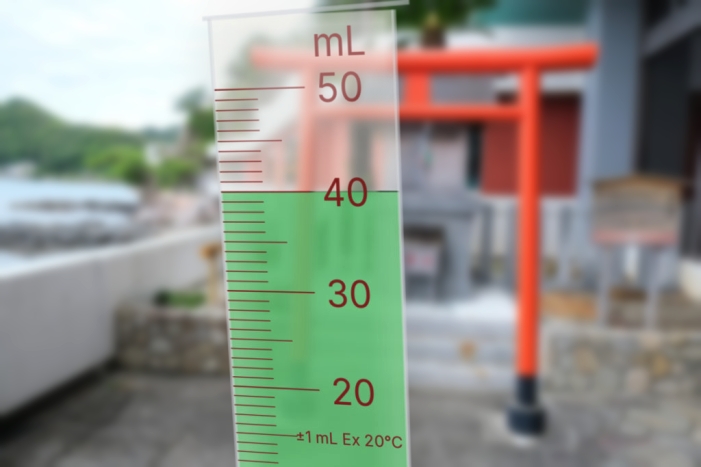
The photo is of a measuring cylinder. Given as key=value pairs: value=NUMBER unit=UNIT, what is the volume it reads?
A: value=40 unit=mL
